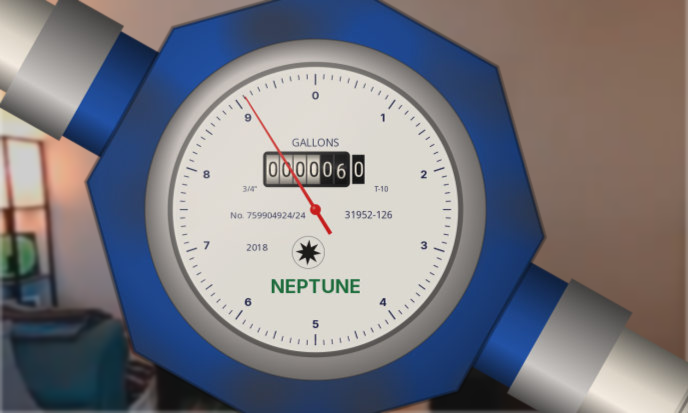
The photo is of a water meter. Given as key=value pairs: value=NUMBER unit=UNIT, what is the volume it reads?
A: value=59.1 unit=gal
